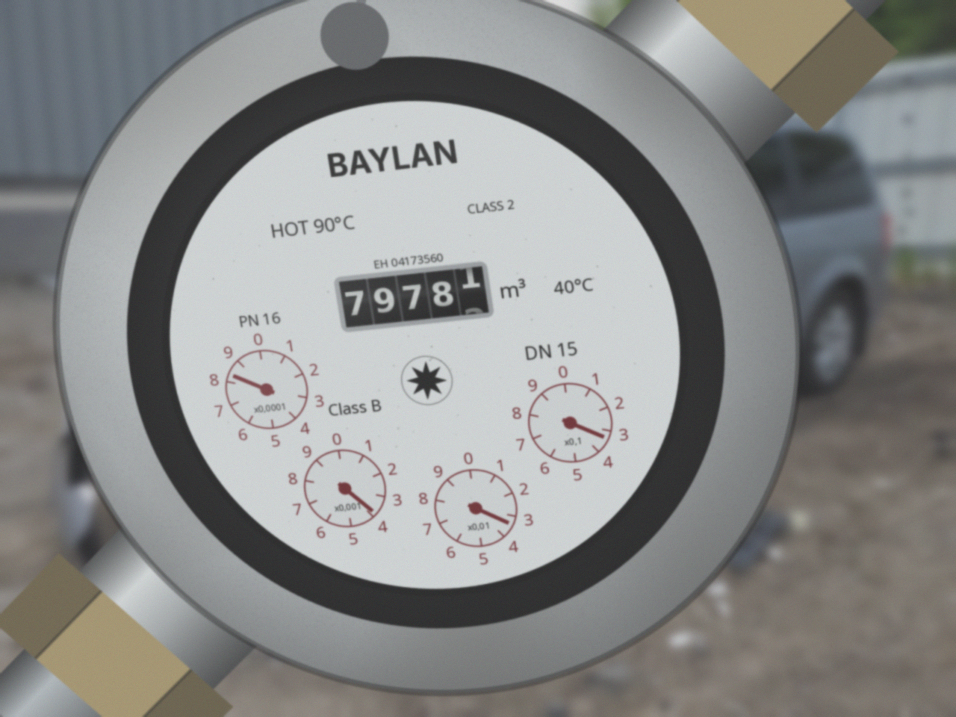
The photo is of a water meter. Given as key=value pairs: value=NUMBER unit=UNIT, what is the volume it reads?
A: value=79781.3338 unit=m³
